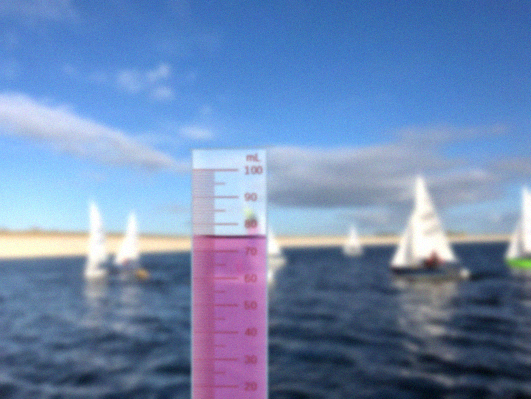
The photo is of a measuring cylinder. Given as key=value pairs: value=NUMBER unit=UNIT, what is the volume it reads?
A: value=75 unit=mL
